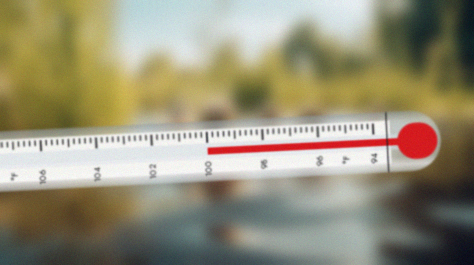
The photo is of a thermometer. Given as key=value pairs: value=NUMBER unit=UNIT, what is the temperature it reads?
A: value=100 unit=°F
